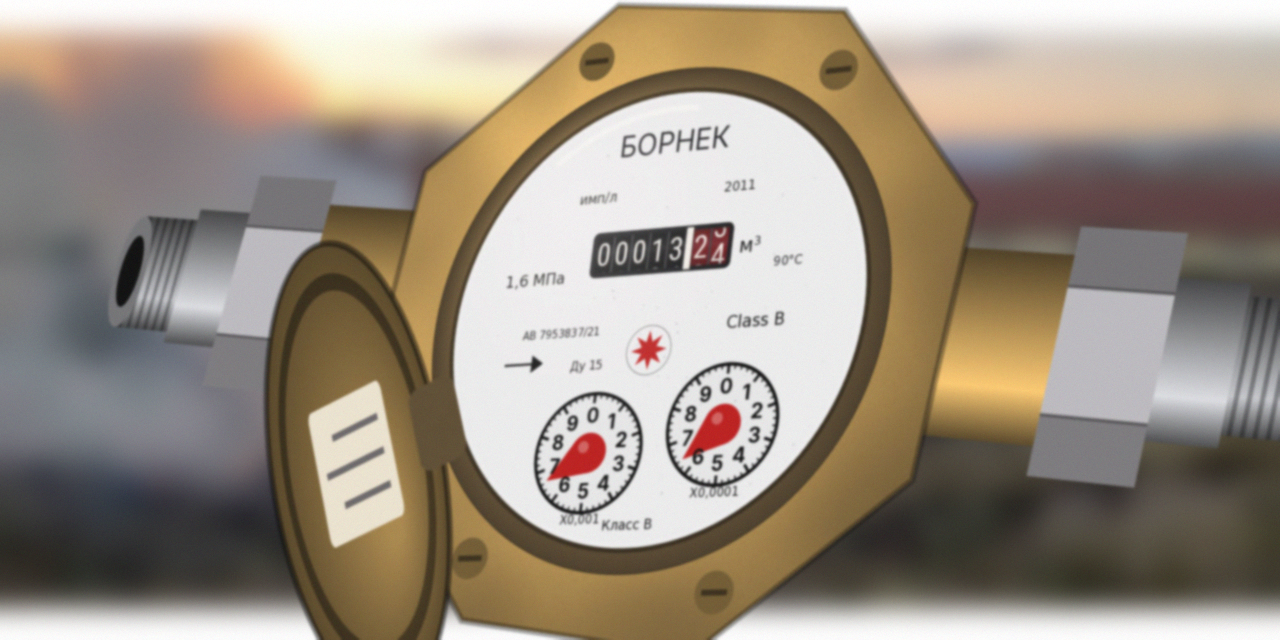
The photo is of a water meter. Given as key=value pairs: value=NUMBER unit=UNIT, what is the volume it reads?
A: value=13.2366 unit=m³
